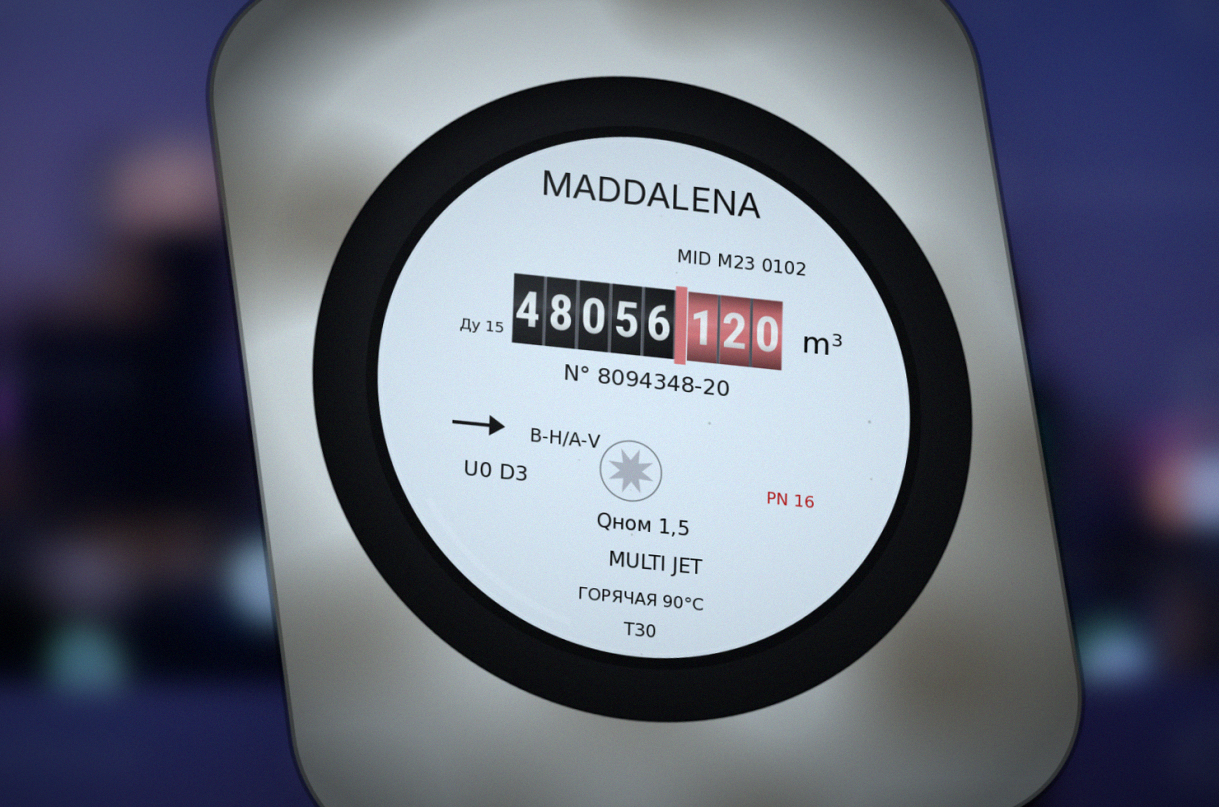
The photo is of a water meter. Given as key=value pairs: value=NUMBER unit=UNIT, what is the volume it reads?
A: value=48056.120 unit=m³
